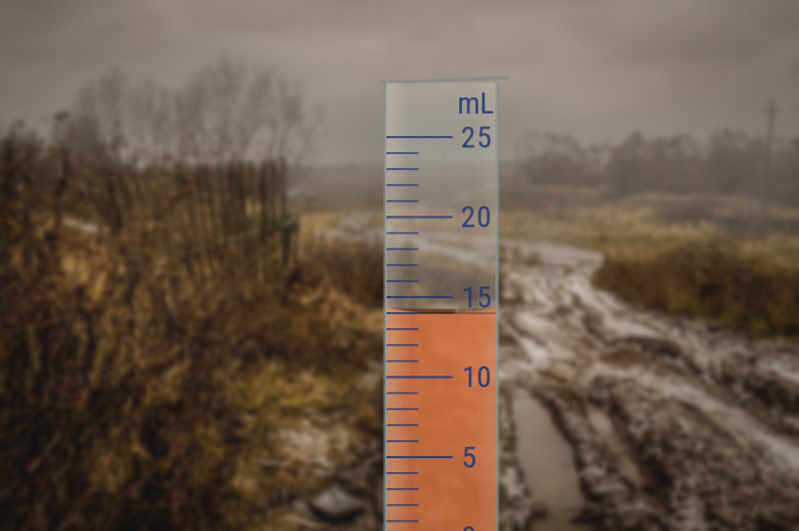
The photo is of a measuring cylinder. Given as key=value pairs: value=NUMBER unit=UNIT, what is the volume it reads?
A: value=14 unit=mL
